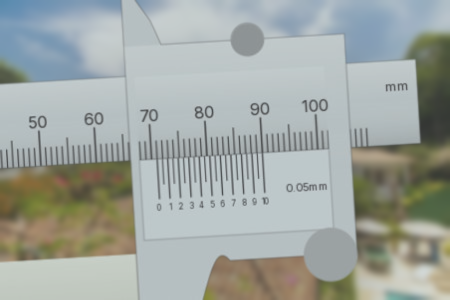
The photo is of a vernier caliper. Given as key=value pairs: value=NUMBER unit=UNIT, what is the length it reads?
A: value=71.0 unit=mm
